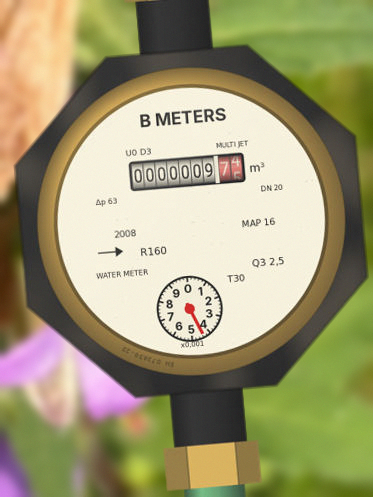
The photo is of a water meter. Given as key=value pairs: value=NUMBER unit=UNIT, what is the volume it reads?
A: value=9.744 unit=m³
